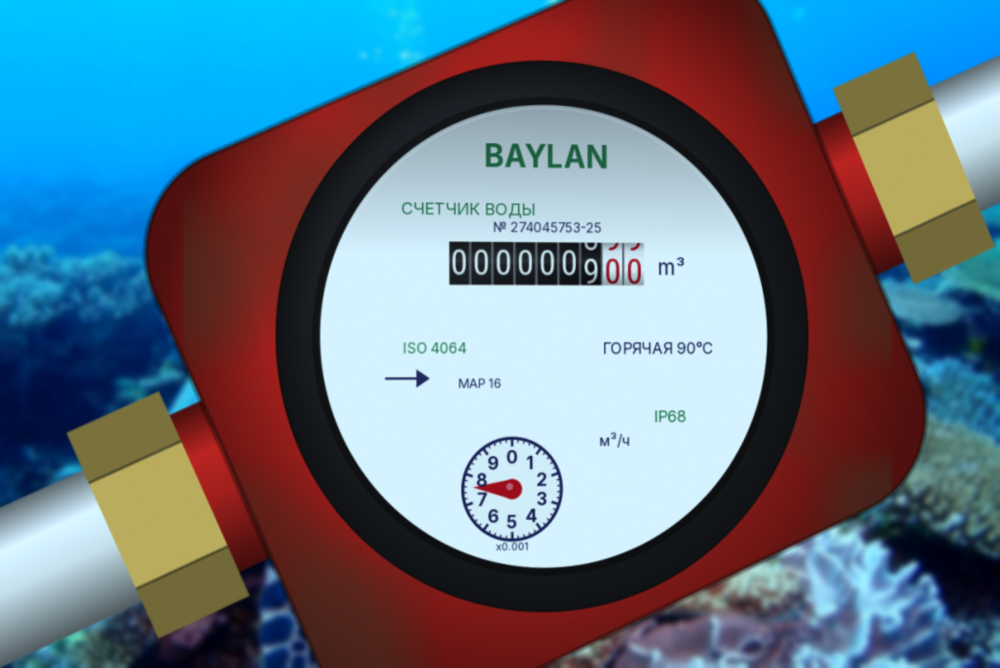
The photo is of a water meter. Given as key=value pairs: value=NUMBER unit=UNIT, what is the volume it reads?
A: value=8.997 unit=m³
